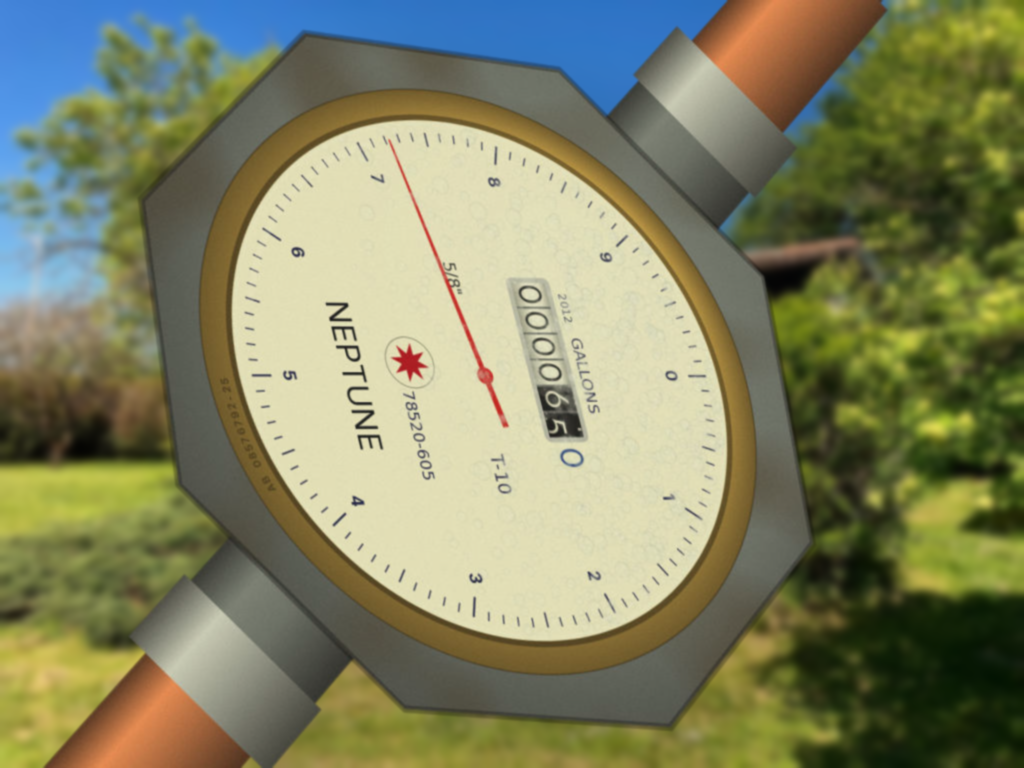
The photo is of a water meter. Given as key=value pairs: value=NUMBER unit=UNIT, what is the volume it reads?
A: value=647.2 unit=gal
